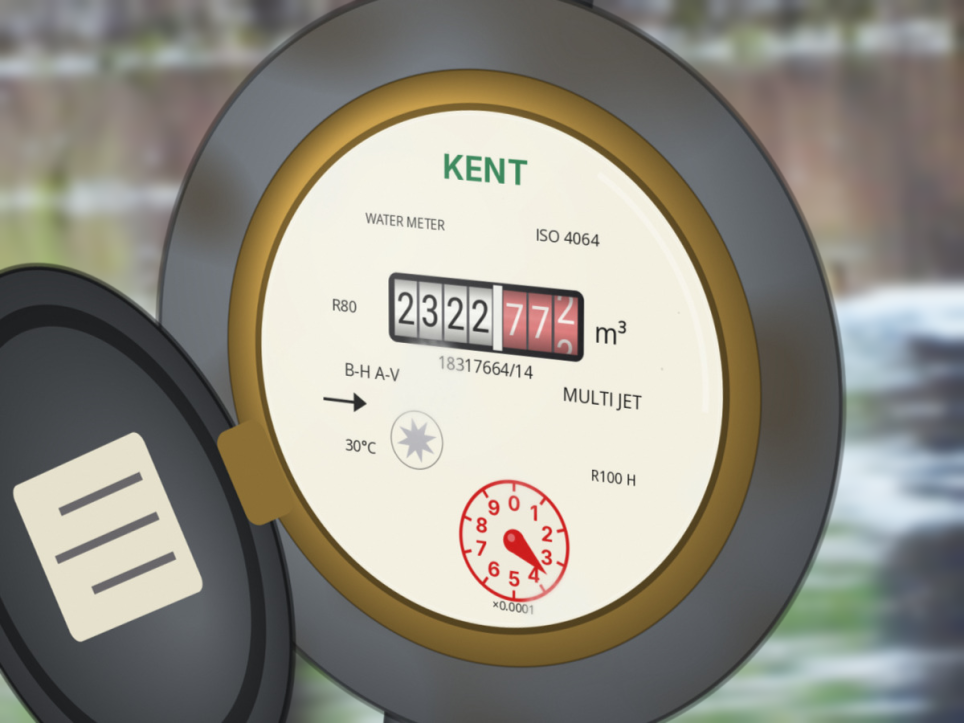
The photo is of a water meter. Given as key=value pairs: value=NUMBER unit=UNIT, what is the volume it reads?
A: value=2322.7723 unit=m³
